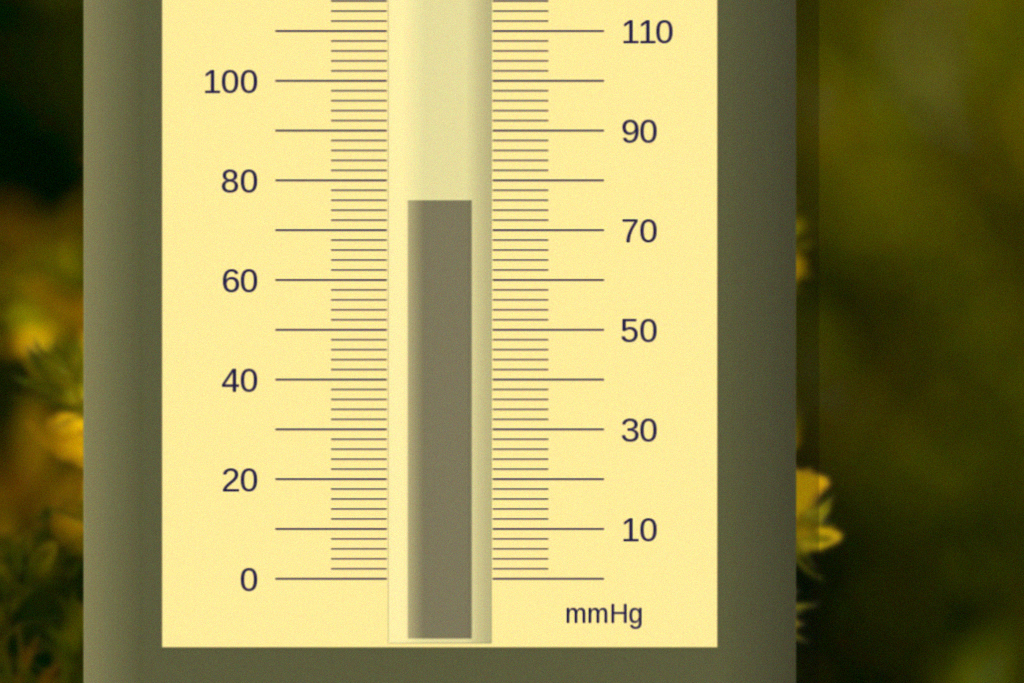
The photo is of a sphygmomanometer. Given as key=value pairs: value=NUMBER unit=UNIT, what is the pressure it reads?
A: value=76 unit=mmHg
